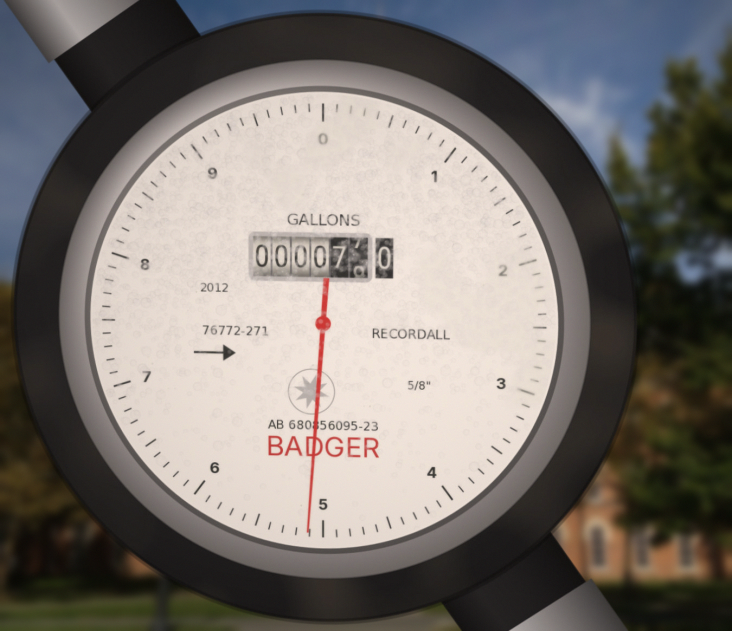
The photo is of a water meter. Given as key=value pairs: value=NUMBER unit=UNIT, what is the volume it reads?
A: value=775.1 unit=gal
